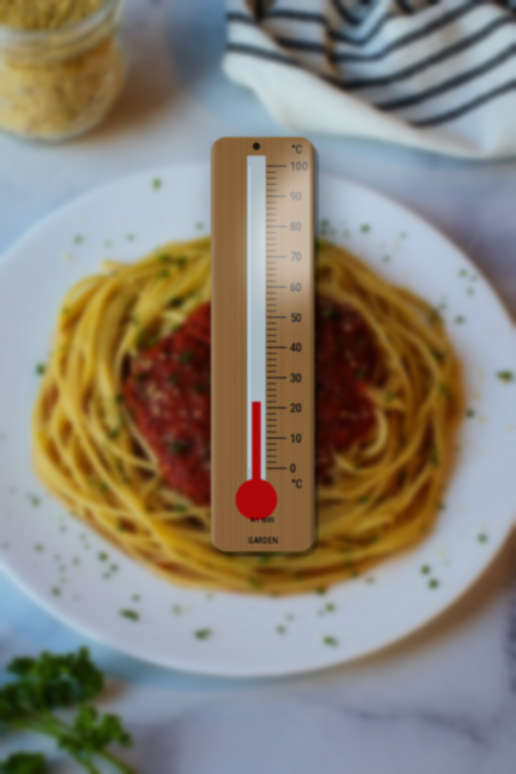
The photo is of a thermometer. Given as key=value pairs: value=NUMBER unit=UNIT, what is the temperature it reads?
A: value=22 unit=°C
